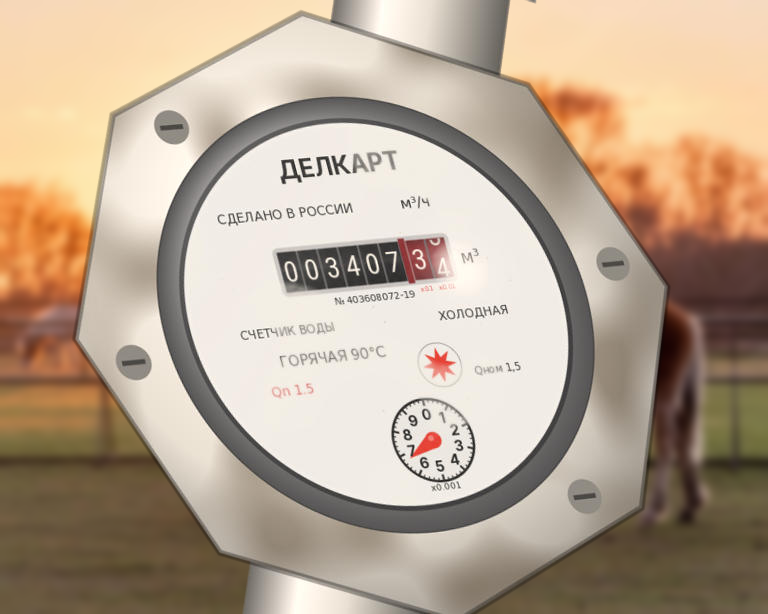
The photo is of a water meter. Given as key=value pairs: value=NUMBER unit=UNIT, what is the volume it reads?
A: value=3407.336 unit=m³
